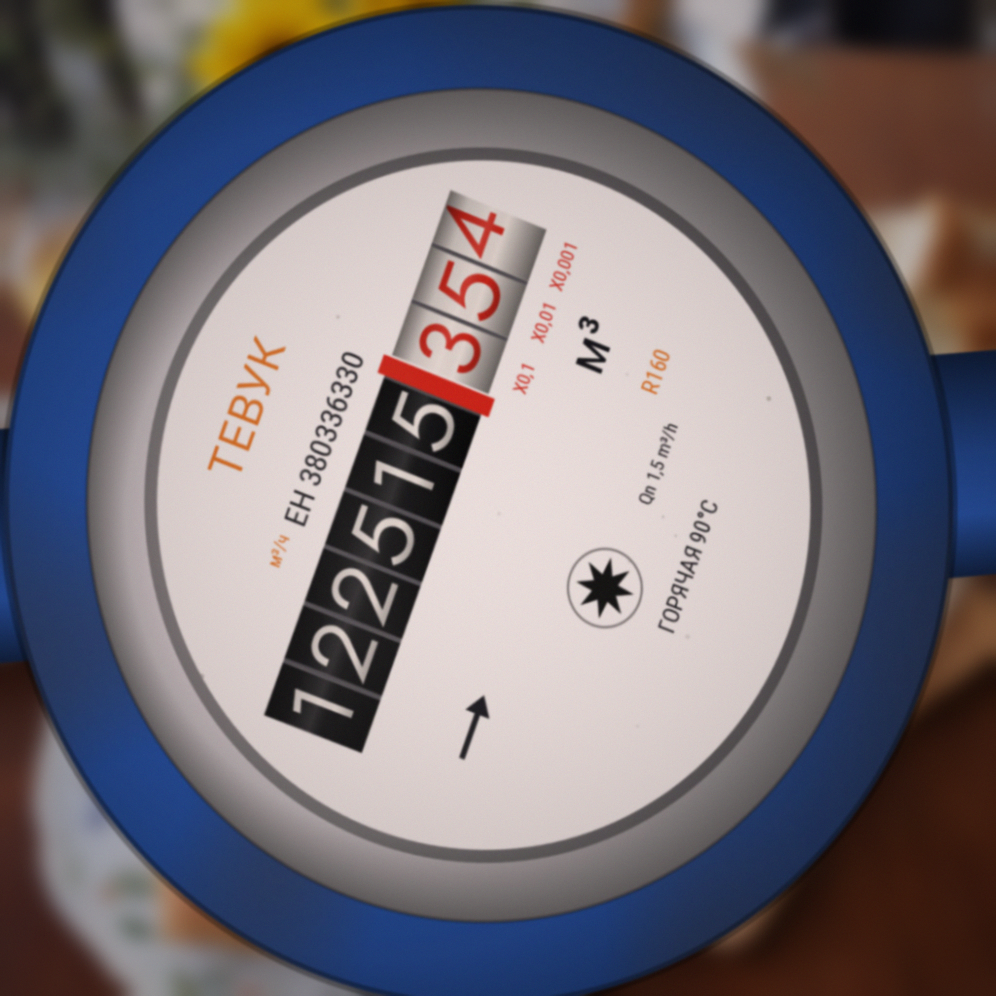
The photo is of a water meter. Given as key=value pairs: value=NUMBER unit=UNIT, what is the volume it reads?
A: value=122515.354 unit=m³
